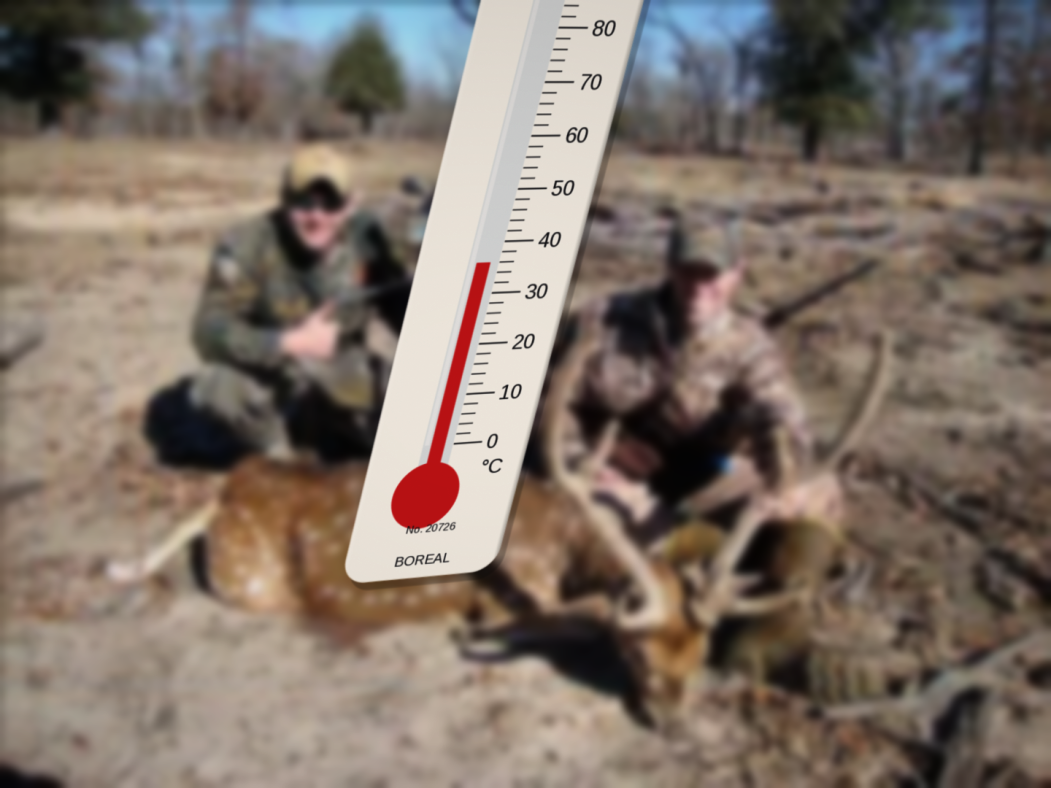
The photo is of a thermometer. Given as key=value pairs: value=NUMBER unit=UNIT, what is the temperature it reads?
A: value=36 unit=°C
